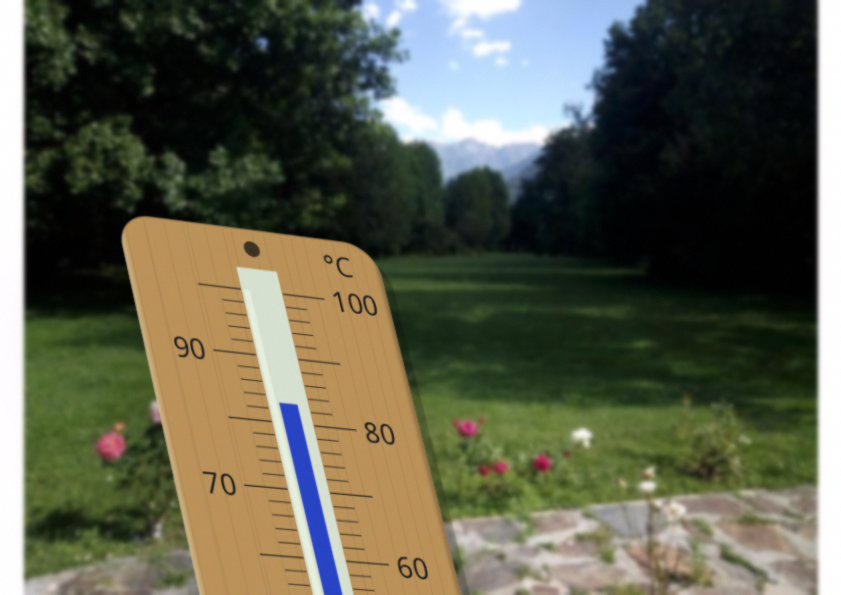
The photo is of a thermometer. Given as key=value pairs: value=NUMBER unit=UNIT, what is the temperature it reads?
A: value=83 unit=°C
